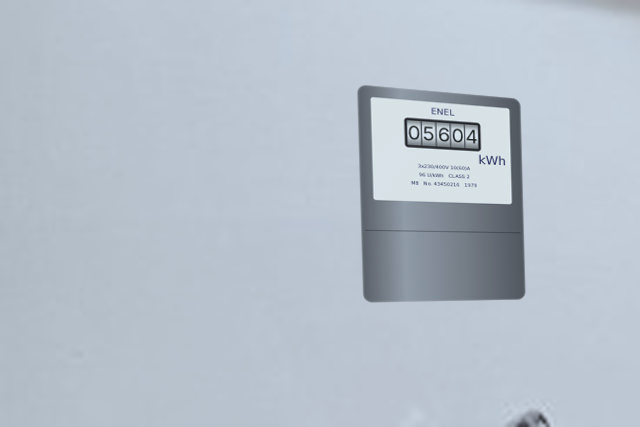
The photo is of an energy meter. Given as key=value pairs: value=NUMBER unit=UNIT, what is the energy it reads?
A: value=5604 unit=kWh
